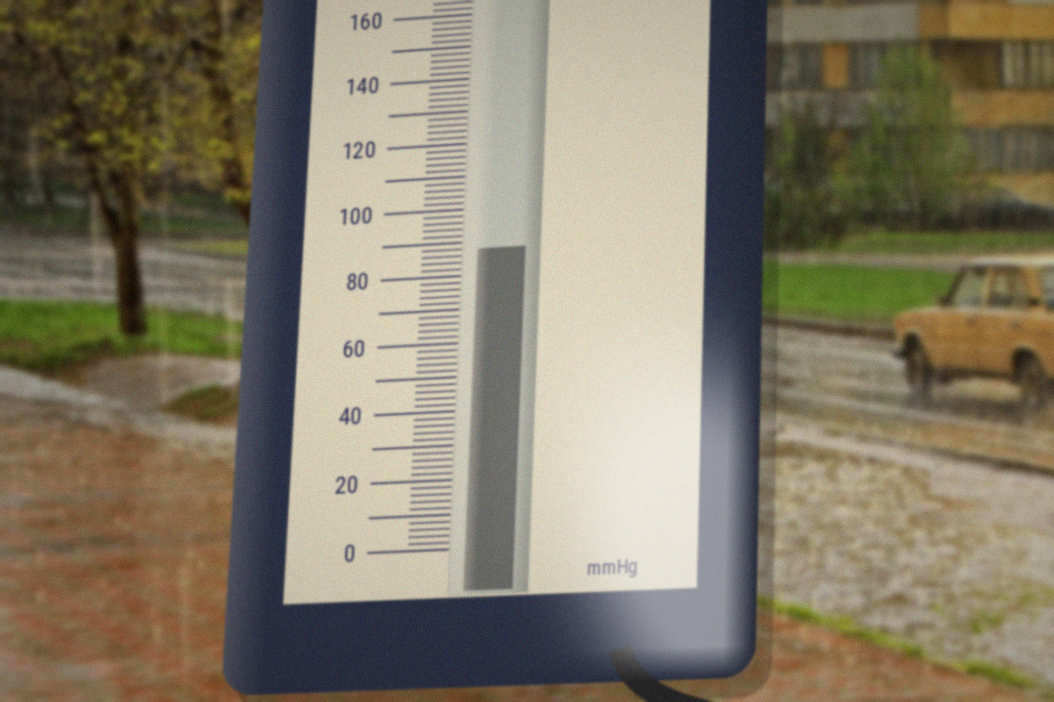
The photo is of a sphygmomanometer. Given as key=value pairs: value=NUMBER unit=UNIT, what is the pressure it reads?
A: value=88 unit=mmHg
